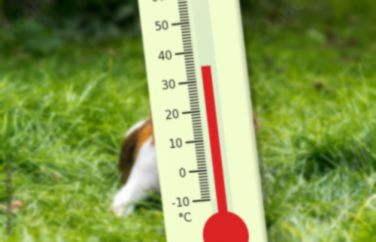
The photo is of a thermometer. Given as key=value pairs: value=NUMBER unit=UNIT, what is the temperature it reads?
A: value=35 unit=°C
